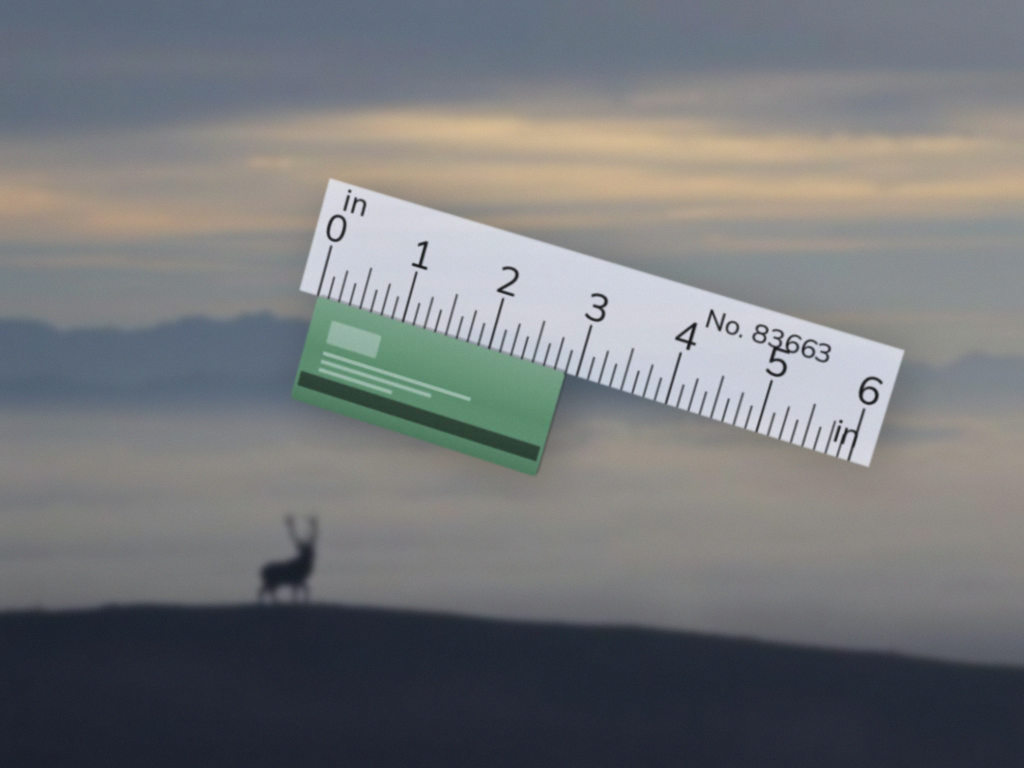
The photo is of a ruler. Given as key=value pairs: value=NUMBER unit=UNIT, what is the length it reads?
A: value=2.875 unit=in
